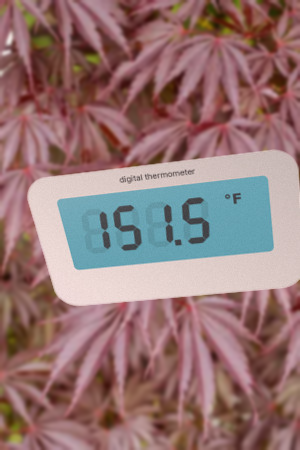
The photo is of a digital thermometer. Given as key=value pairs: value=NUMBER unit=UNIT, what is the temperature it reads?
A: value=151.5 unit=°F
